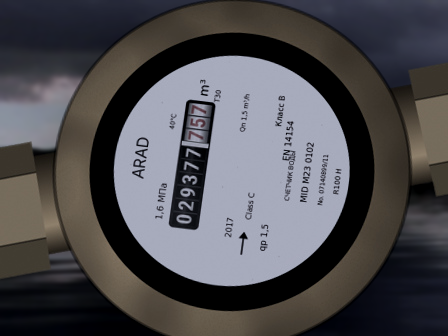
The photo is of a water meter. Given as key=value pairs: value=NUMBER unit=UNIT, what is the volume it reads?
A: value=29377.757 unit=m³
